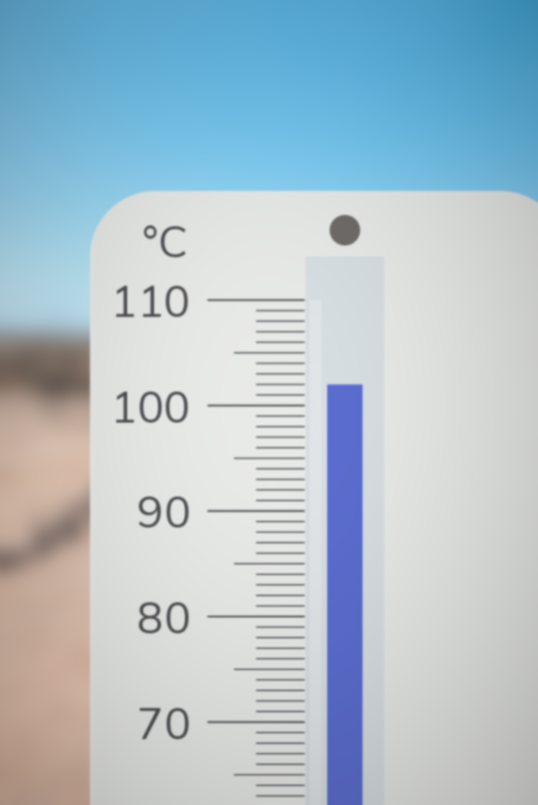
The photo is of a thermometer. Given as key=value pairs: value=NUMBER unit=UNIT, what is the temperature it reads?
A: value=102 unit=°C
